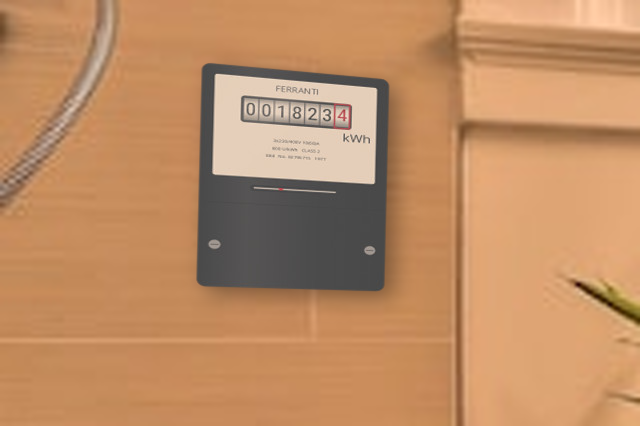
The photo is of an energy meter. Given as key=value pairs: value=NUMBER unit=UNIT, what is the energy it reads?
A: value=1823.4 unit=kWh
